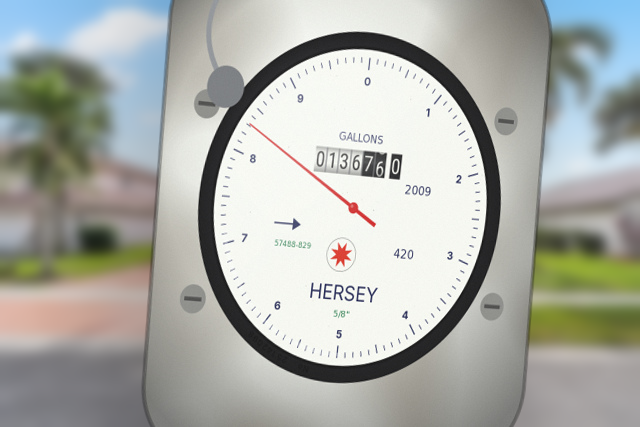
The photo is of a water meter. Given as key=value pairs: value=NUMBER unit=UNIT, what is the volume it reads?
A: value=136758.3 unit=gal
